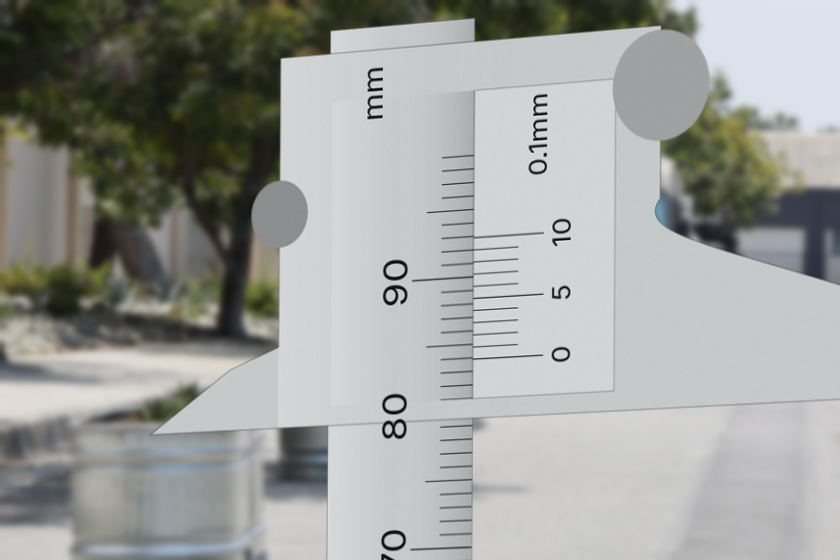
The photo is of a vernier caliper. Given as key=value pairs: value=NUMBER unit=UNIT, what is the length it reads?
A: value=83.9 unit=mm
